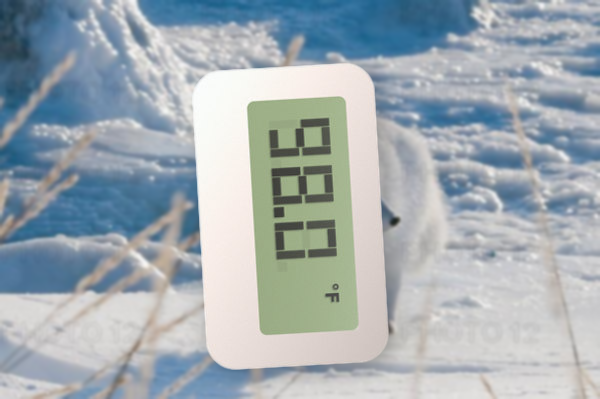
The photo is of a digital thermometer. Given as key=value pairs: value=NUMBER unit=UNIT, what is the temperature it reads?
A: value=98.0 unit=°F
